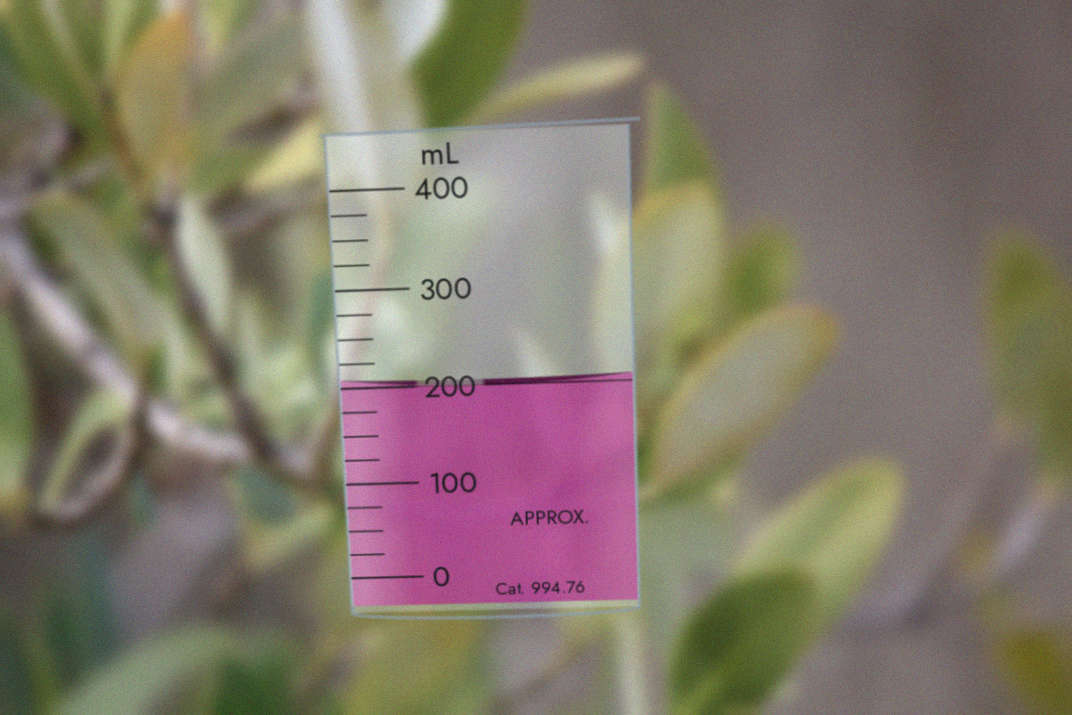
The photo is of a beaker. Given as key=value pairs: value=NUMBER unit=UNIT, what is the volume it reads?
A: value=200 unit=mL
